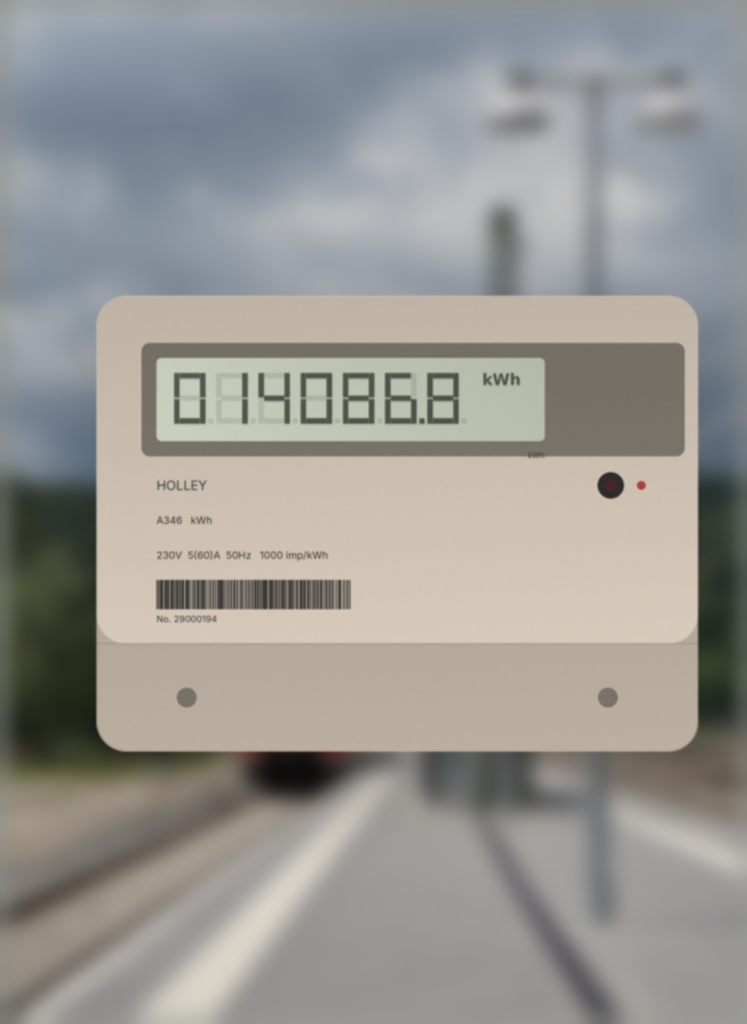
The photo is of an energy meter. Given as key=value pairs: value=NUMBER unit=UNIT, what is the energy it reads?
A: value=14086.8 unit=kWh
